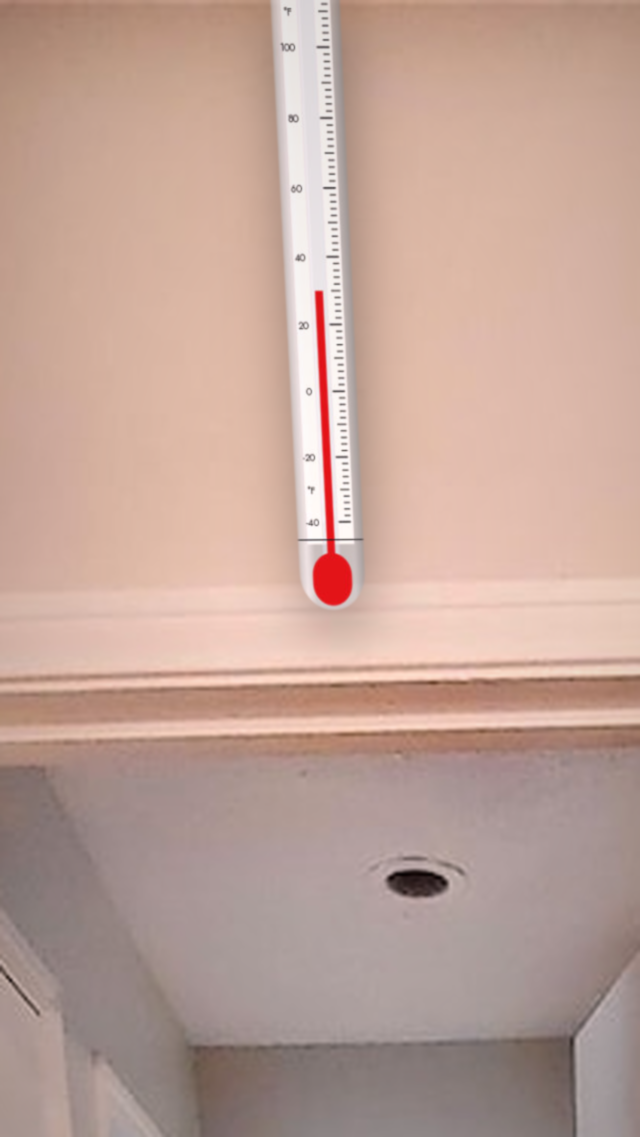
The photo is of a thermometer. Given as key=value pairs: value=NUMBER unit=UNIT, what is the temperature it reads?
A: value=30 unit=°F
